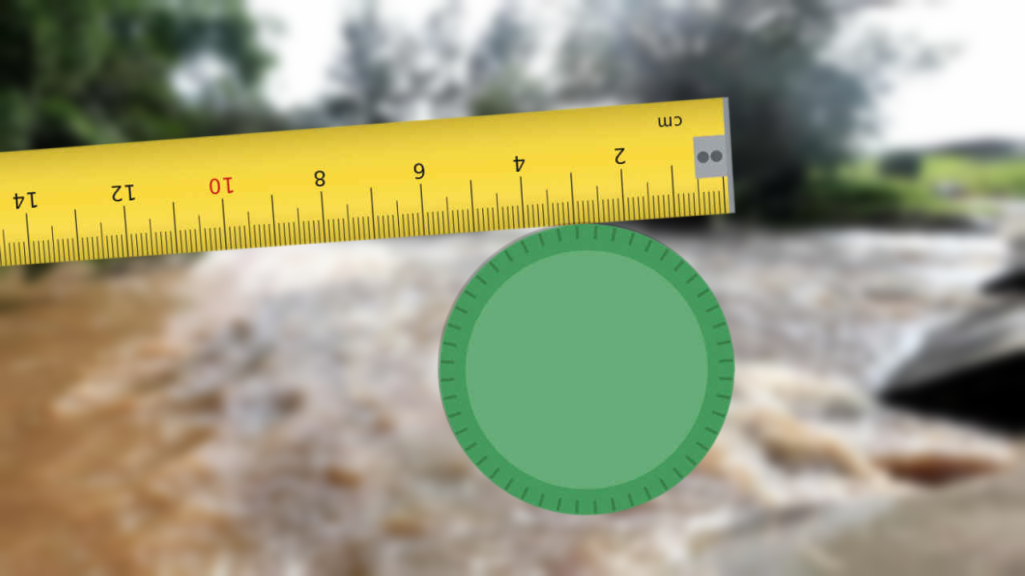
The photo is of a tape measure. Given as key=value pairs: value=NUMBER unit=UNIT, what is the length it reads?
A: value=5.9 unit=cm
